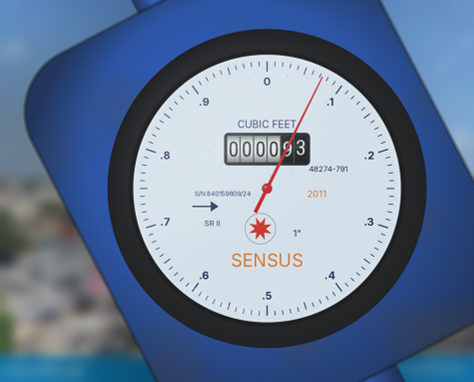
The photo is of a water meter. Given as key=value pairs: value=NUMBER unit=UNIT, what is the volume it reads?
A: value=93.07 unit=ft³
